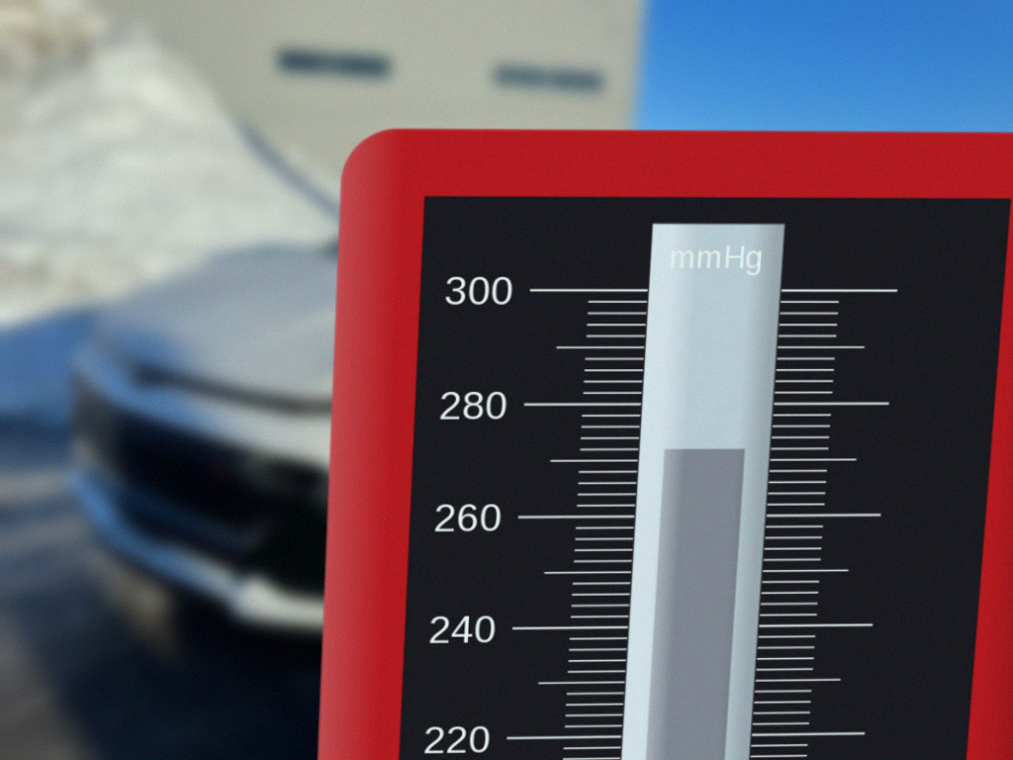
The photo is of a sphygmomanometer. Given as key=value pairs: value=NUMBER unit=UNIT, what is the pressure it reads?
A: value=272 unit=mmHg
